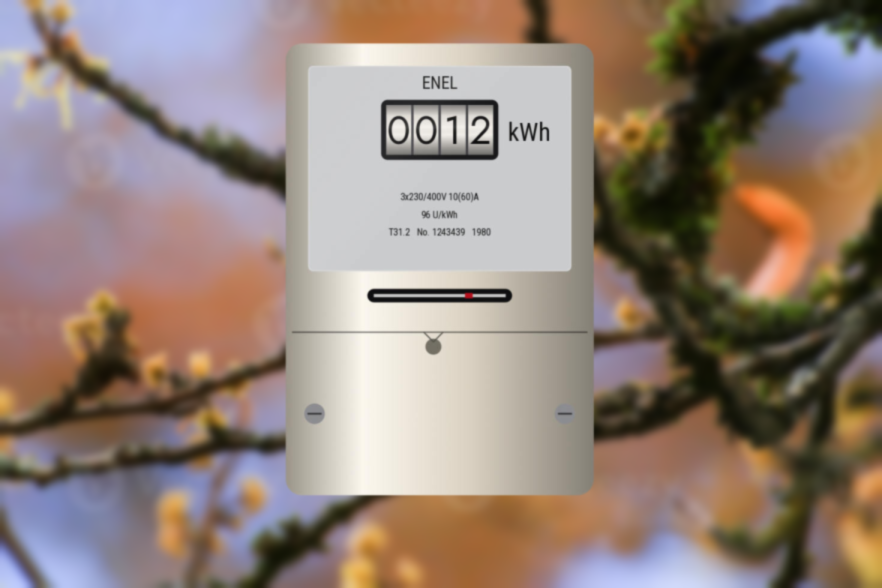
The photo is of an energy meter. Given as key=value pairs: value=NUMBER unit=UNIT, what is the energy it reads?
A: value=12 unit=kWh
